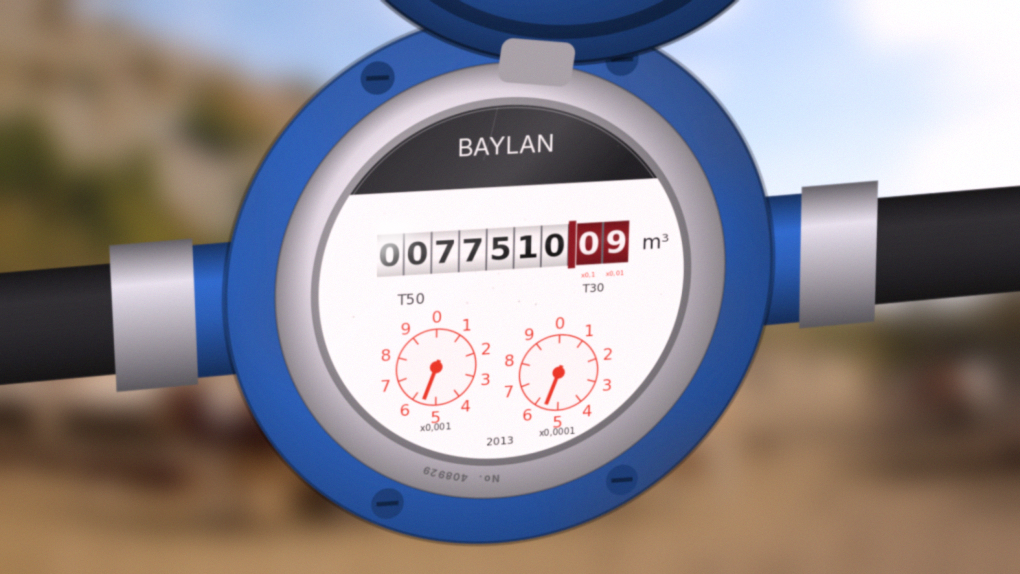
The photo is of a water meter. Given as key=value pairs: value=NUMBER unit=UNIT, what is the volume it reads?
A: value=77510.0955 unit=m³
